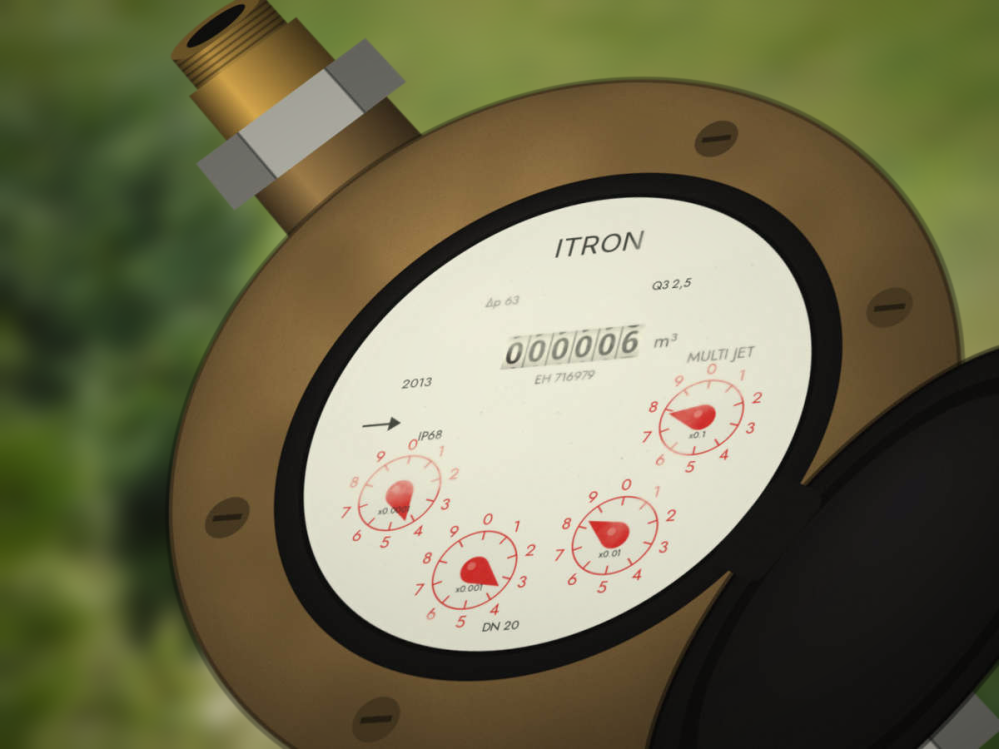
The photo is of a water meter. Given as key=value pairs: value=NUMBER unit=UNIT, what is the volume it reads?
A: value=6.7834 unit=m³
